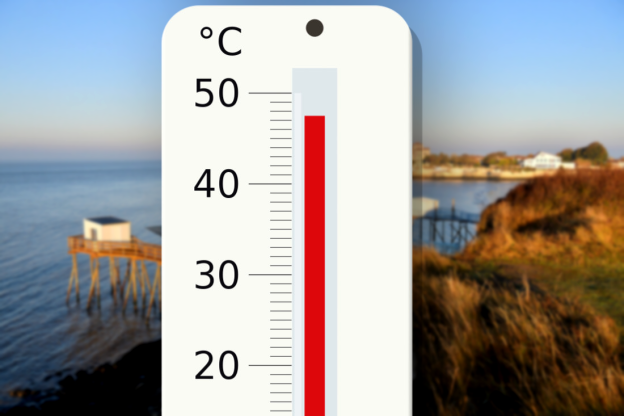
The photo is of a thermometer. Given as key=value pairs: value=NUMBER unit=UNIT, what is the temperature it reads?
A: value=47.5 unit=°C
